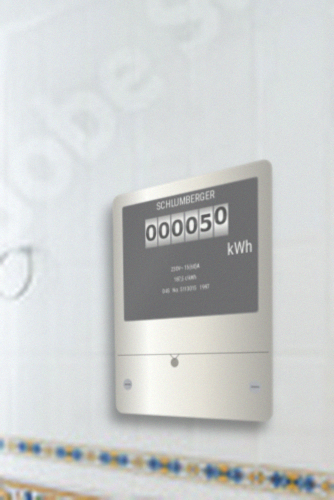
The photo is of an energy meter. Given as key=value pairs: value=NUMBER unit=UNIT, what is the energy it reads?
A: value=50 unit=kWh
